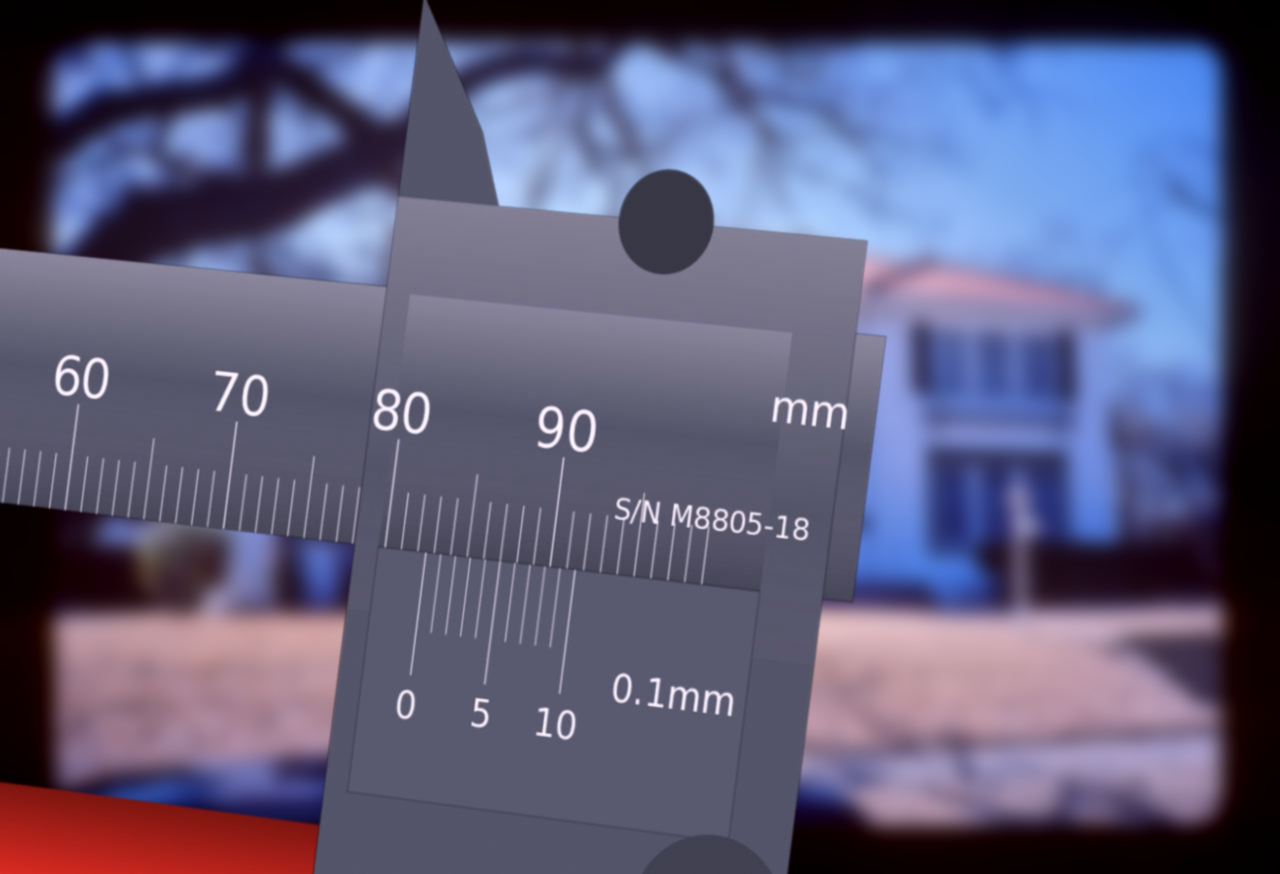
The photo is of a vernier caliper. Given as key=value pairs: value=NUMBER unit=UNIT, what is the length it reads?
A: value=82.5 unit=mm
